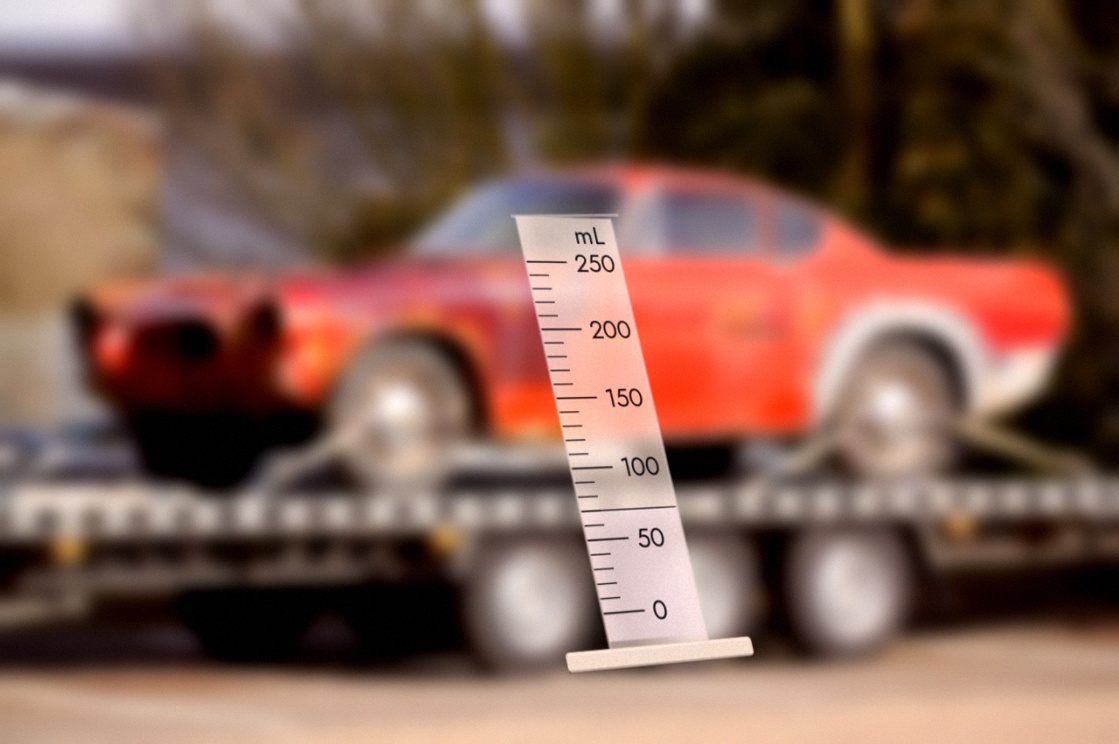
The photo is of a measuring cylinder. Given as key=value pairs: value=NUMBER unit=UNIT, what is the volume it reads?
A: value=70 unit=mL
